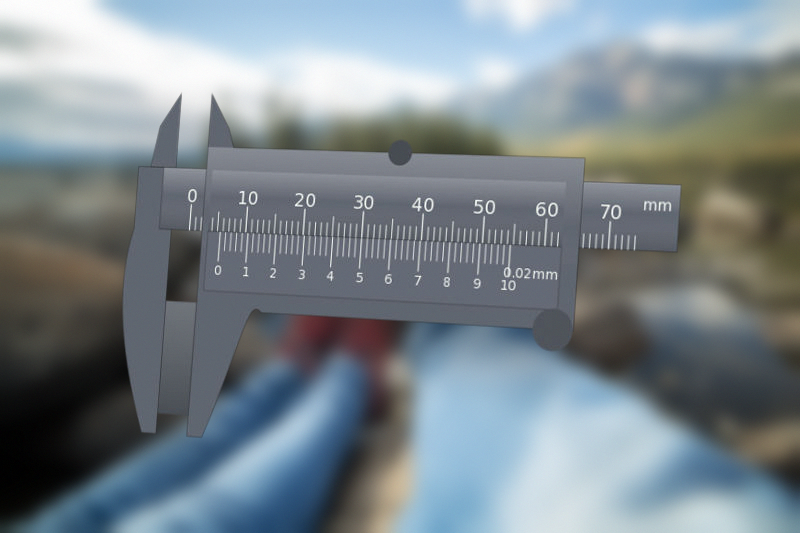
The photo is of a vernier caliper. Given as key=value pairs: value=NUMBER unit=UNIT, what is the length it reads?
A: value=5.5 unit=mm
